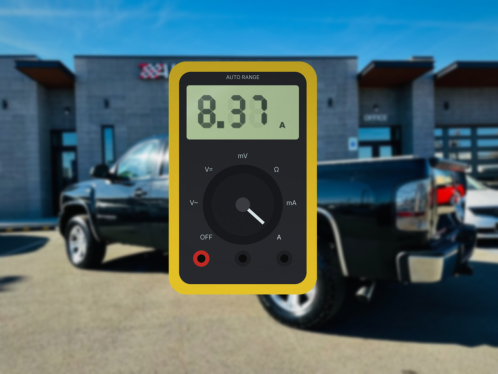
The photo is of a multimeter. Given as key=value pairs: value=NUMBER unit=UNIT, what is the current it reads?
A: value=8.37 unit=A
